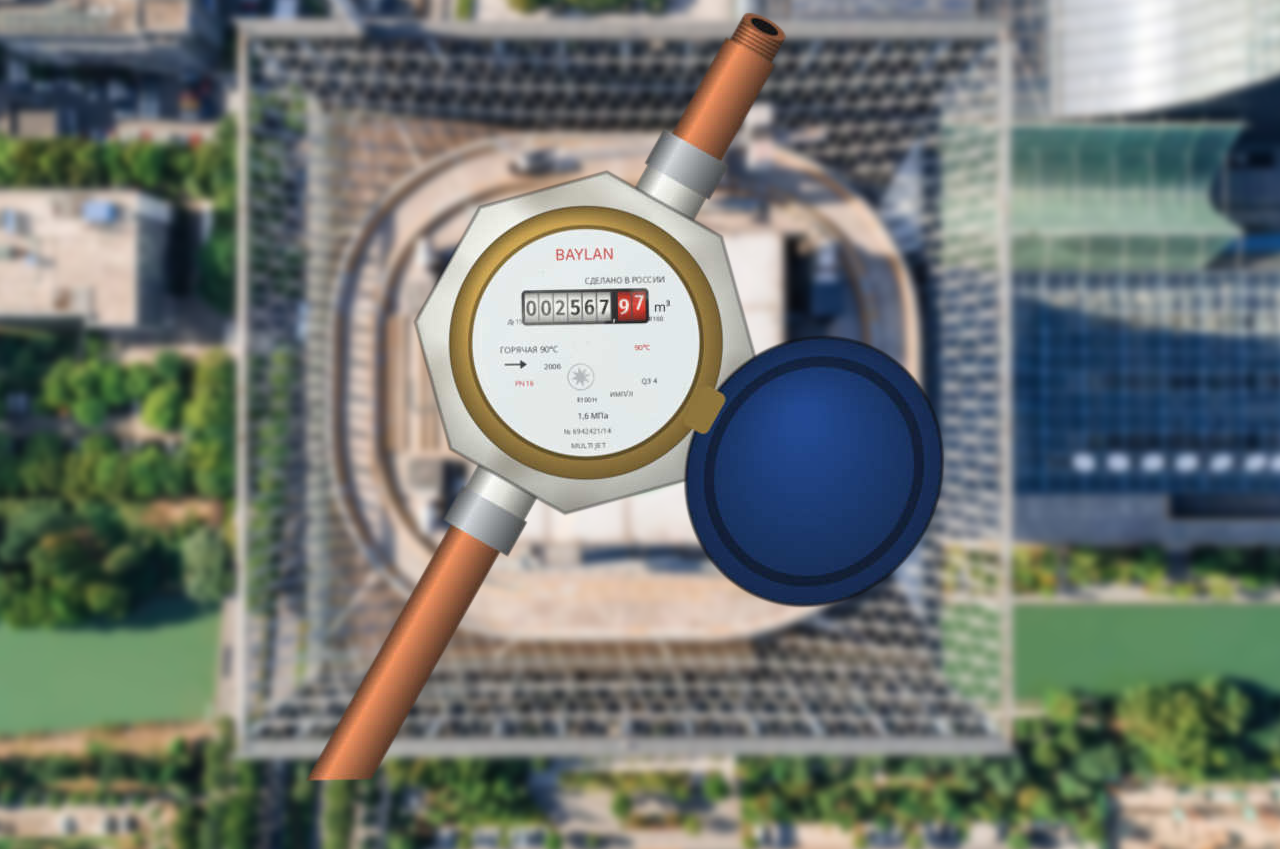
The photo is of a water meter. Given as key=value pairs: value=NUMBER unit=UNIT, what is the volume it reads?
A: value=2567.97 unit=m³
